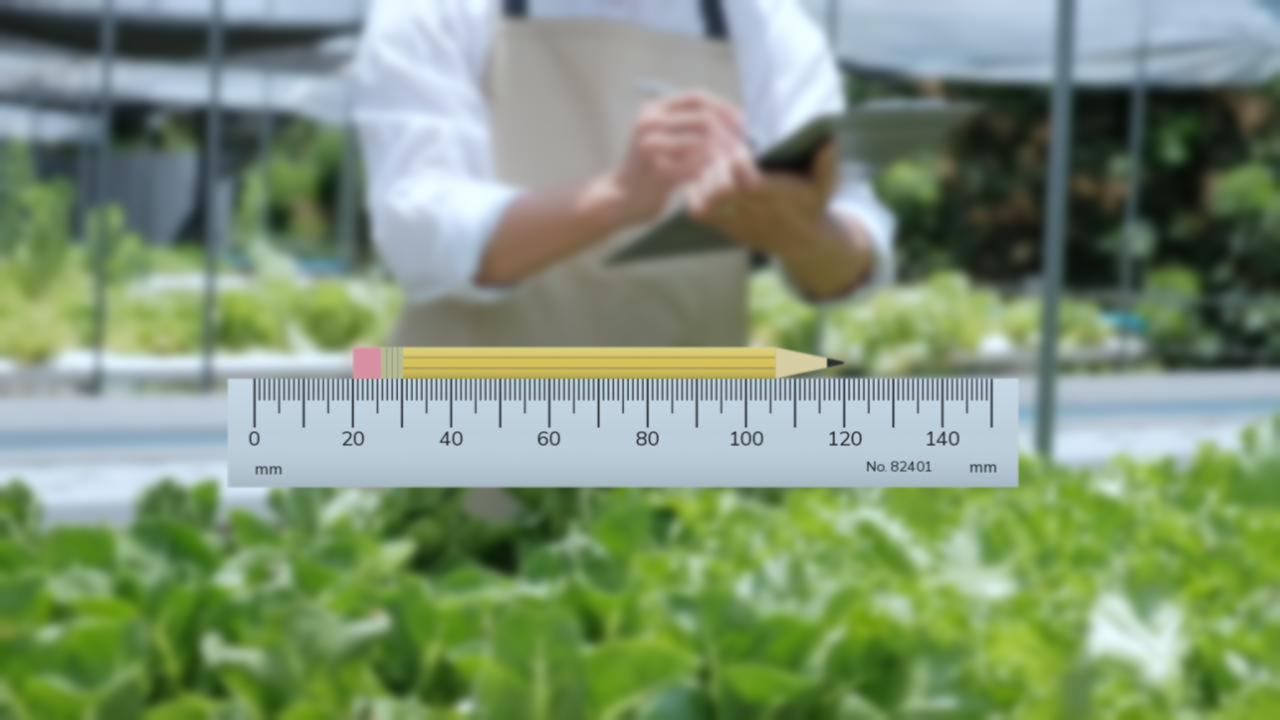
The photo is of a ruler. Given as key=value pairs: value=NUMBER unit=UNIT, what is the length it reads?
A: value=100 unit=mm
